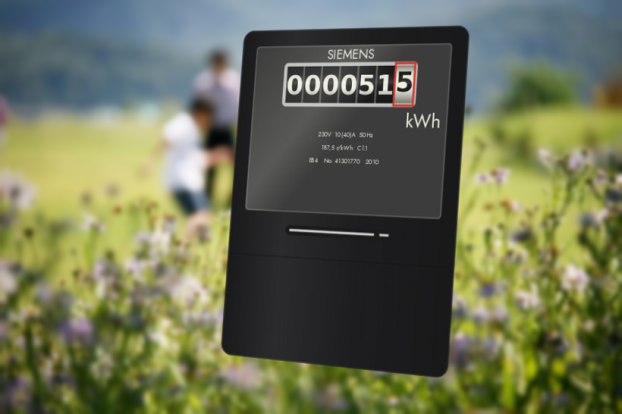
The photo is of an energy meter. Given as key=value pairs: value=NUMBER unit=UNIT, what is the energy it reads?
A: value=51.5 unit=kWh
